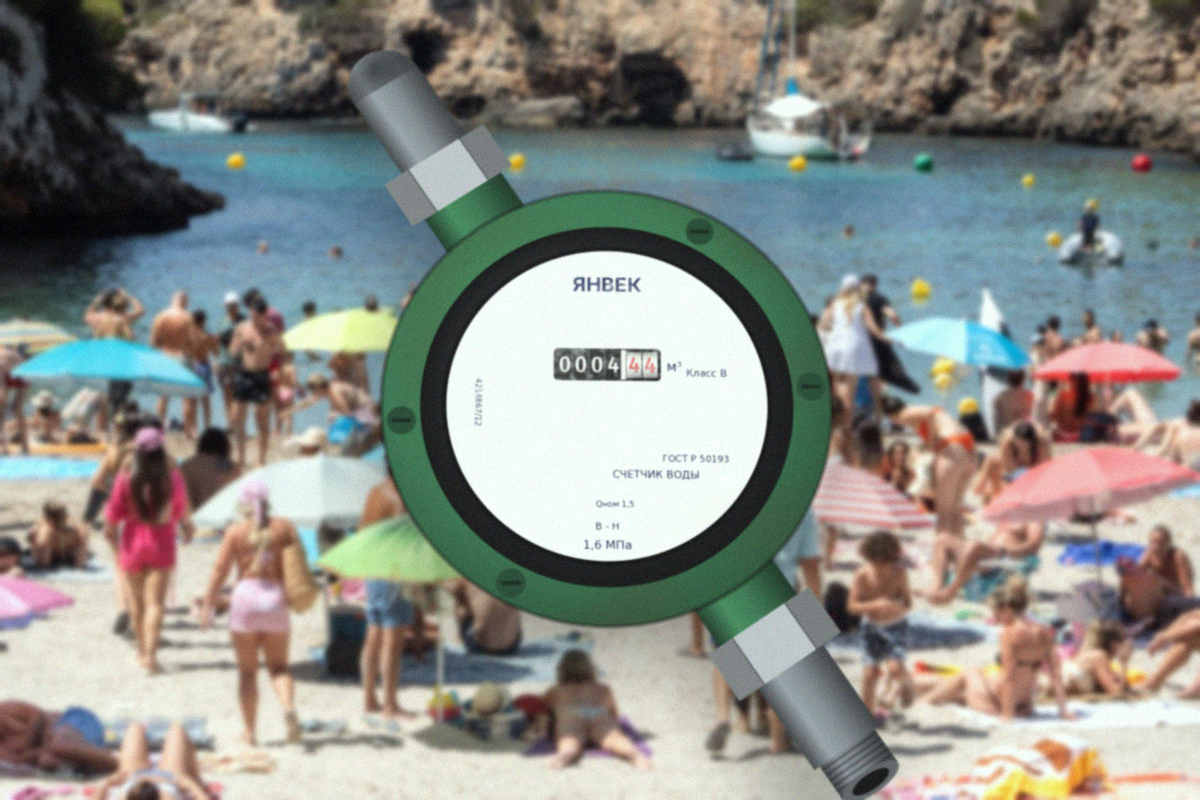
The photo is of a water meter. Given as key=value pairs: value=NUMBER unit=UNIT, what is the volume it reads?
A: value=4.44 unit=m³
